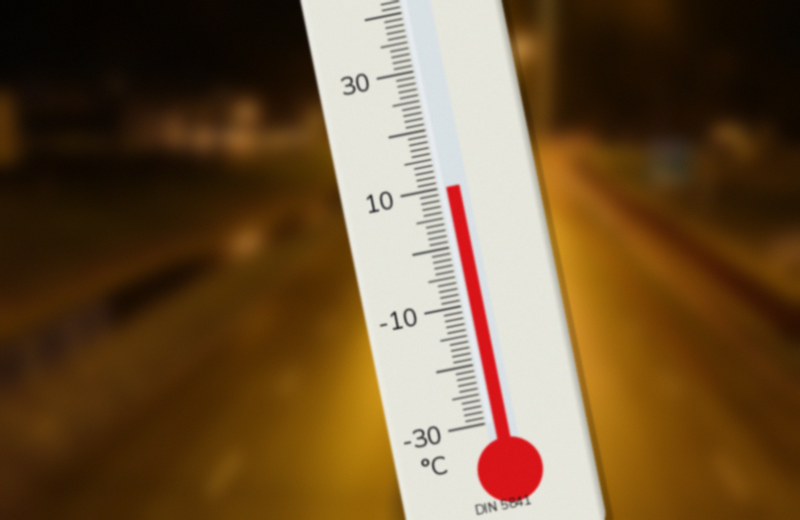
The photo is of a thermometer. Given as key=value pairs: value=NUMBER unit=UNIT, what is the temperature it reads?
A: value=10 unit=°C
